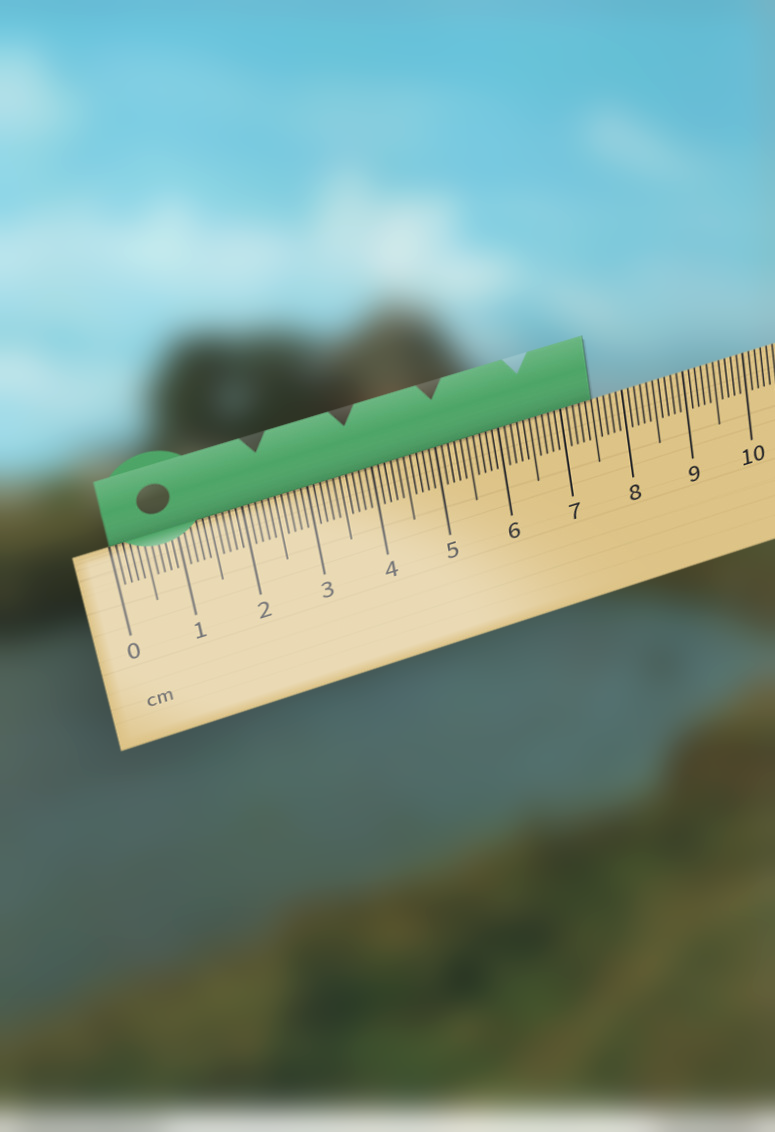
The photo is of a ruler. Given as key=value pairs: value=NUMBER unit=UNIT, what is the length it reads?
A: value=7.5 unit=cm
